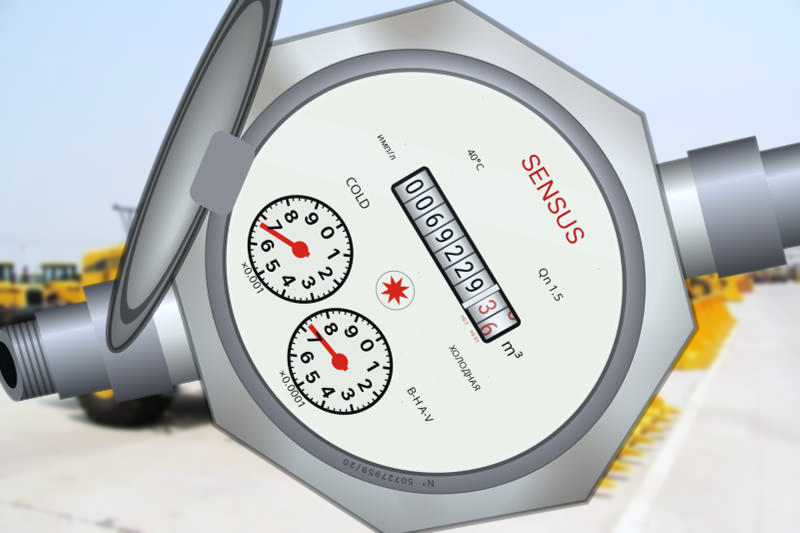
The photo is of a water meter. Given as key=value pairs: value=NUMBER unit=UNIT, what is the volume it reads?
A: value=69229.3567 unit=m³
